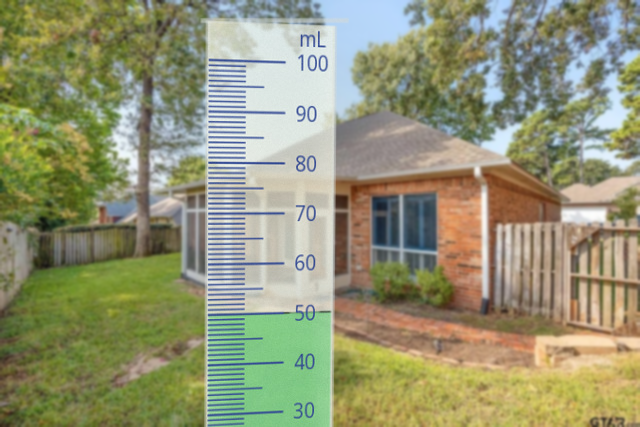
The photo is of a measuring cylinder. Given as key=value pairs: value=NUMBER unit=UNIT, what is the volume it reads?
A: value=50 unit=mL
